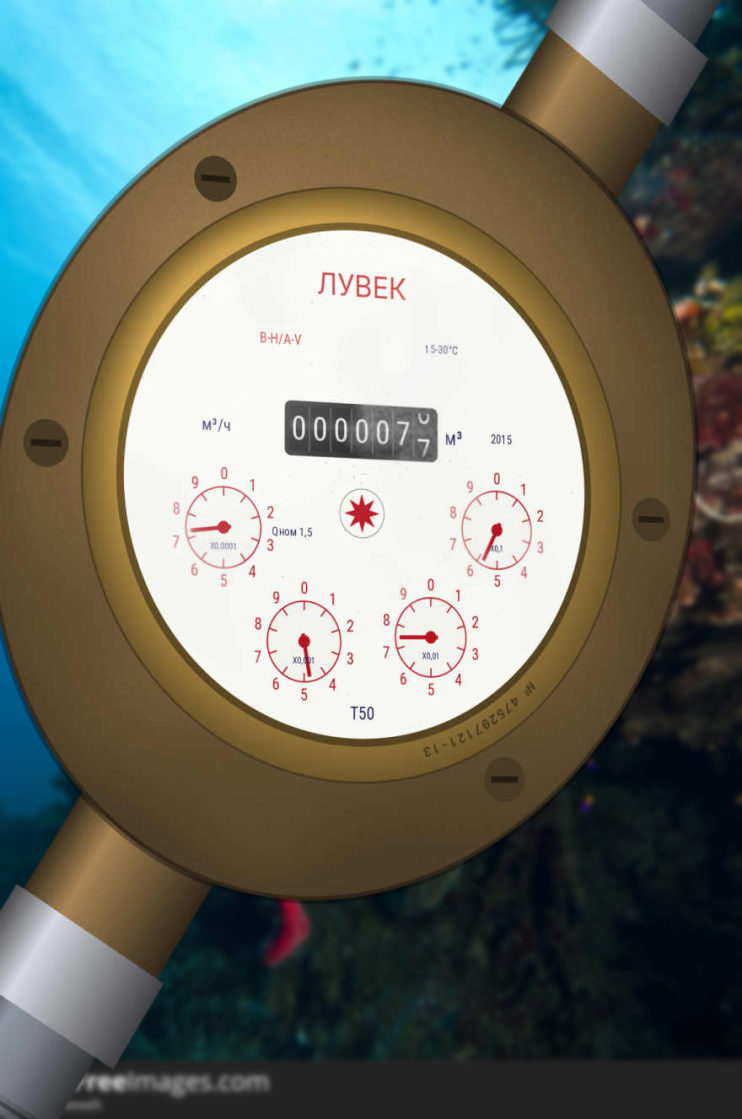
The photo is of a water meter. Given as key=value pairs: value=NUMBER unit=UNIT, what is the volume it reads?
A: value=76.5747 unit=m³
